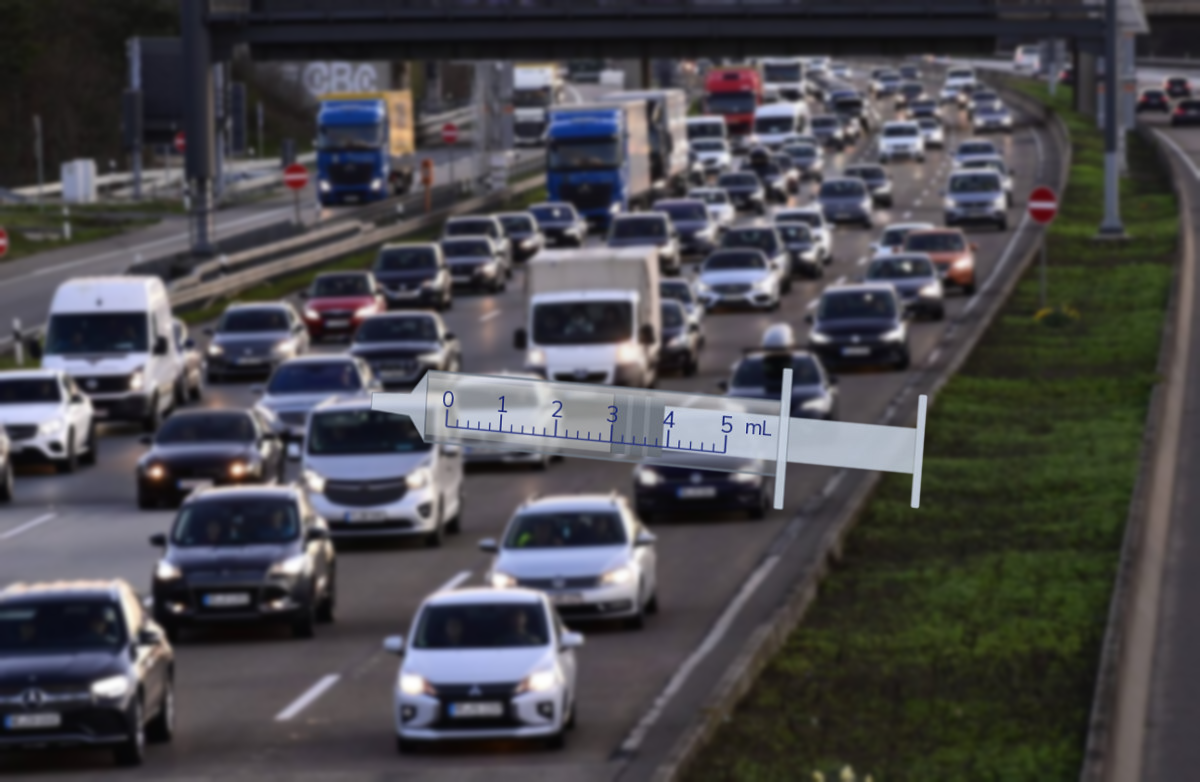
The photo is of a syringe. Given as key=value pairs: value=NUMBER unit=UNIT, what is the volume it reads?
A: value=3 unit=mL
